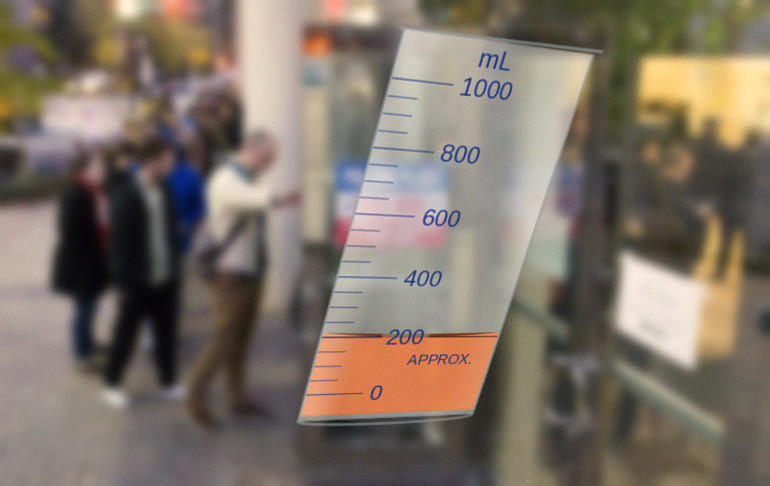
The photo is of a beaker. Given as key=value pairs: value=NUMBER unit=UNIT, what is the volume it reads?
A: value=200 unit=mL
